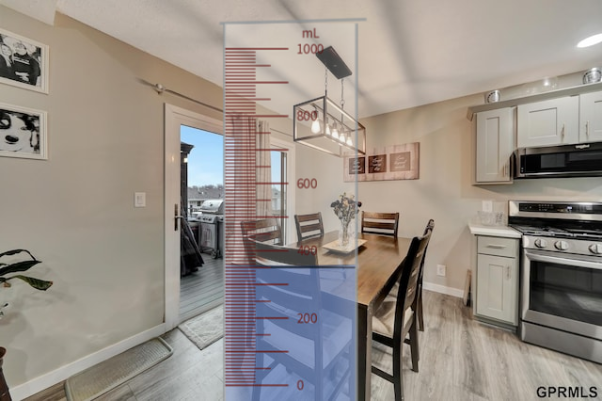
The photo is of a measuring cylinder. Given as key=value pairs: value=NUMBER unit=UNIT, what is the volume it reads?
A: value=350 unit=mL
